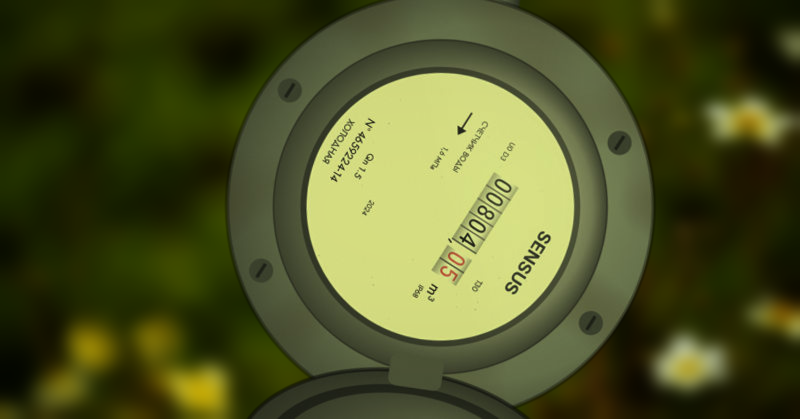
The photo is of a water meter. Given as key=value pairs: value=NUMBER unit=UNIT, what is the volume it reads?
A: value=804.05 unit=m³
